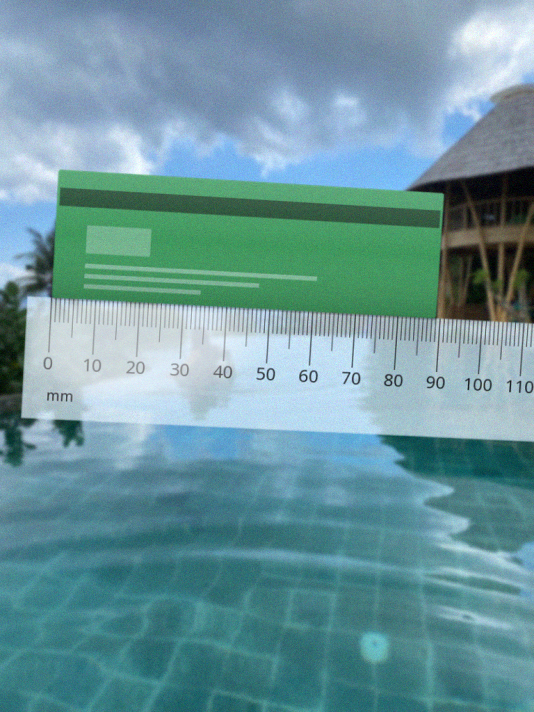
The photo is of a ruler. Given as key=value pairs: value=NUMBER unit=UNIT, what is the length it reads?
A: value=89 unit=mm
